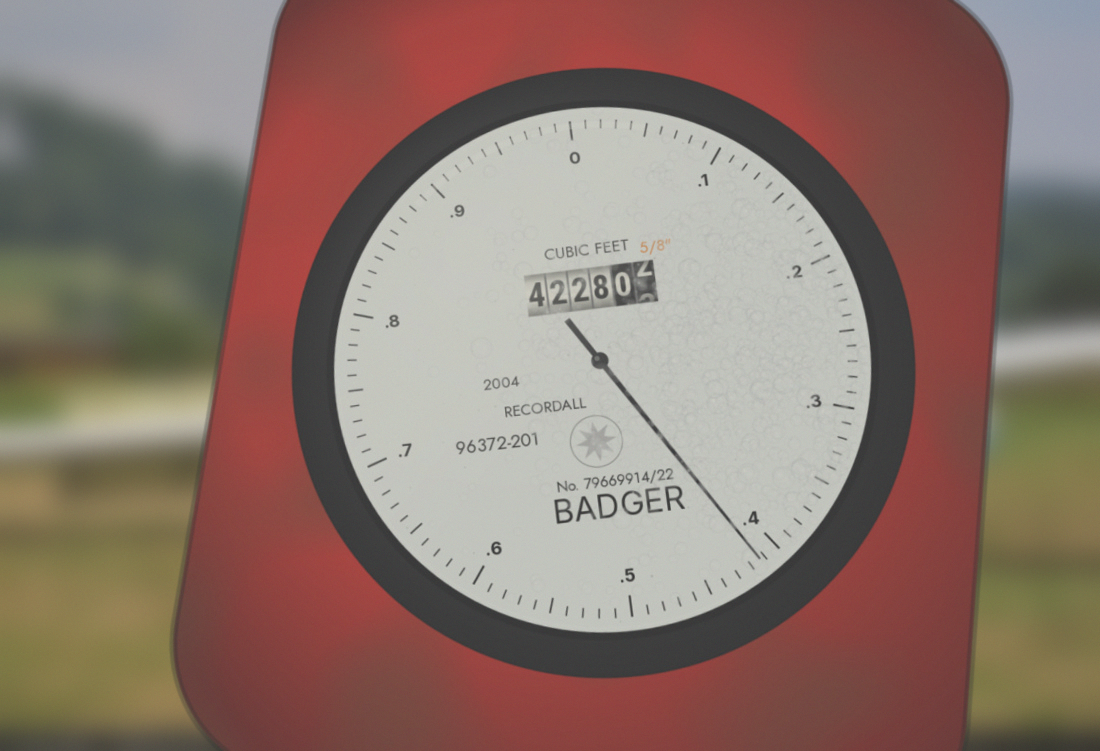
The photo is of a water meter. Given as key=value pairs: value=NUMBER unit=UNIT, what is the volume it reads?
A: value=422802.41 unit=ft³
